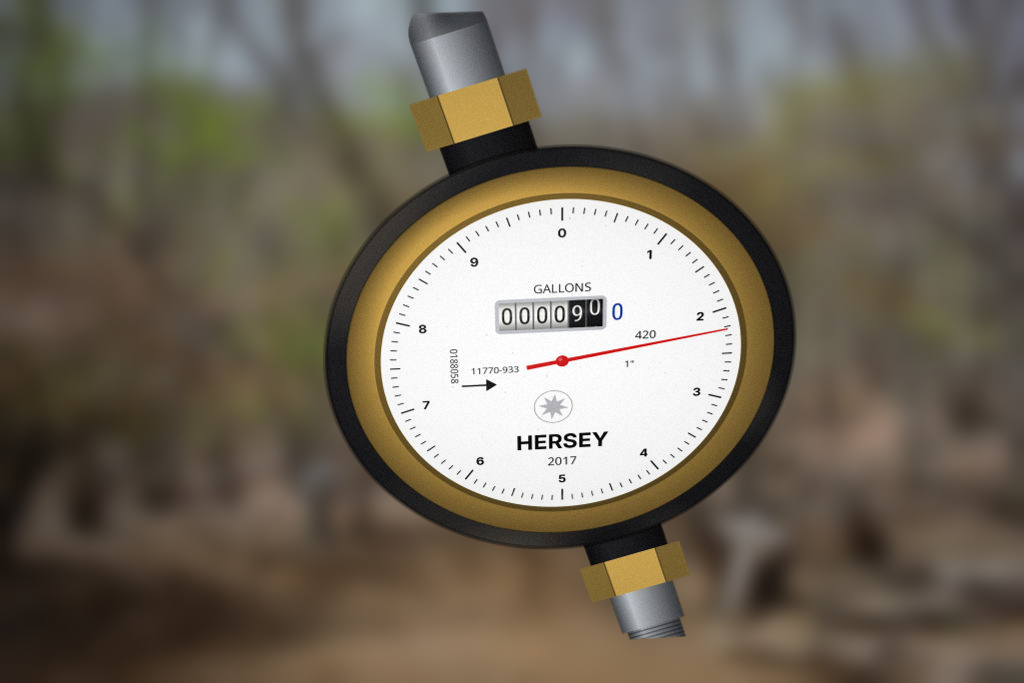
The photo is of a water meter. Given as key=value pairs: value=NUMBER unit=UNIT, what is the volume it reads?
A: value=902.2 unit=gal
